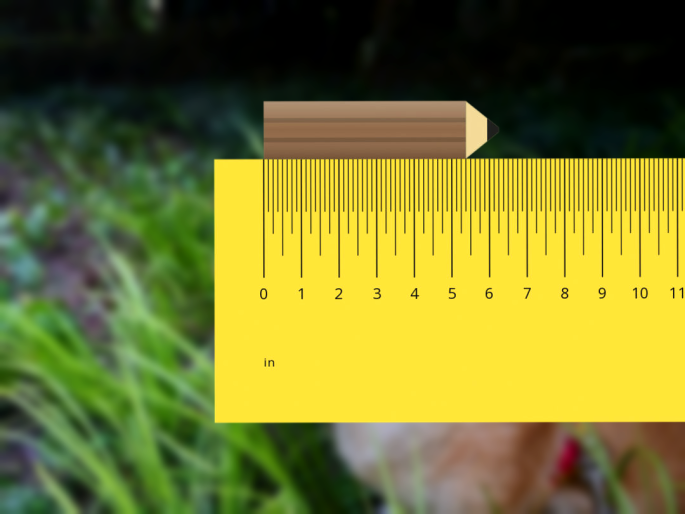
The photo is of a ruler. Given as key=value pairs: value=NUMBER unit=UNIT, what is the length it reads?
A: value=6.25 unit=in
